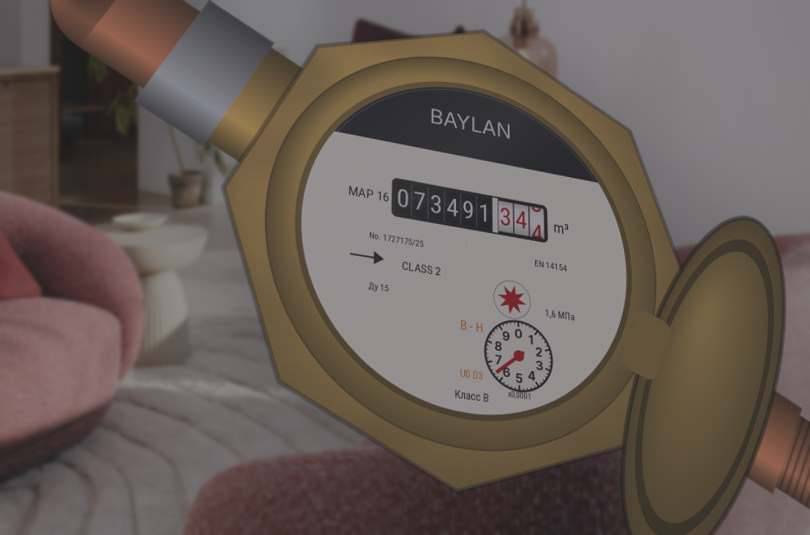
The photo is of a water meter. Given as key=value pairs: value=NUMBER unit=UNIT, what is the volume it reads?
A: value=73491.3436 unit=m³
